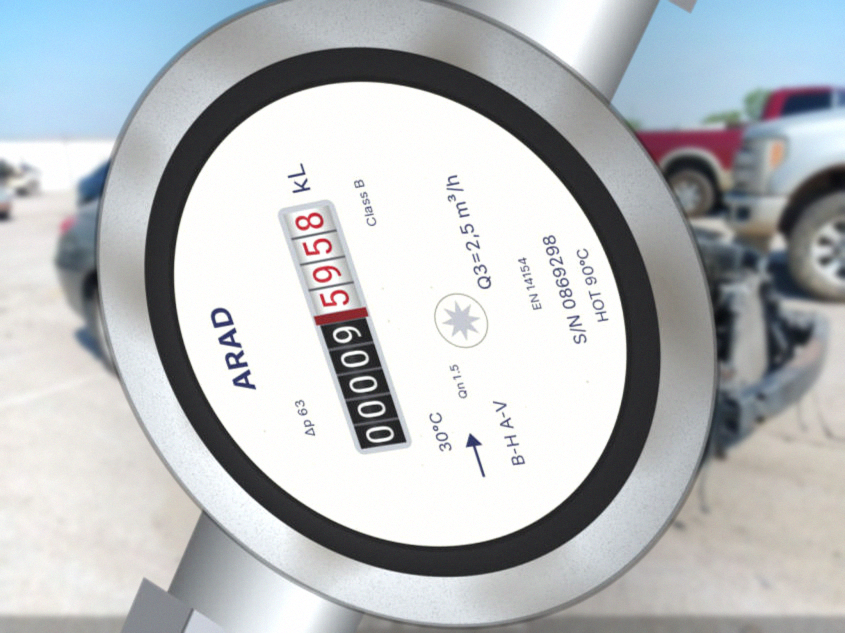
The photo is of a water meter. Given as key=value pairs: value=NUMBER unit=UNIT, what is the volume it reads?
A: value=9.5958 unit=kL
